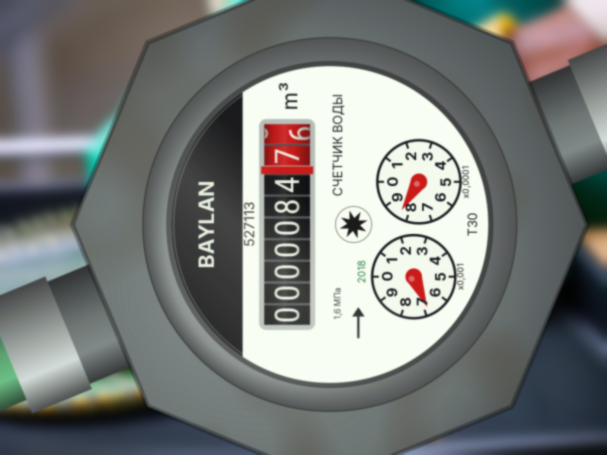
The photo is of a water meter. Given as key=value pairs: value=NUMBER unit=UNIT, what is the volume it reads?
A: value=84.7568 unit=m³
